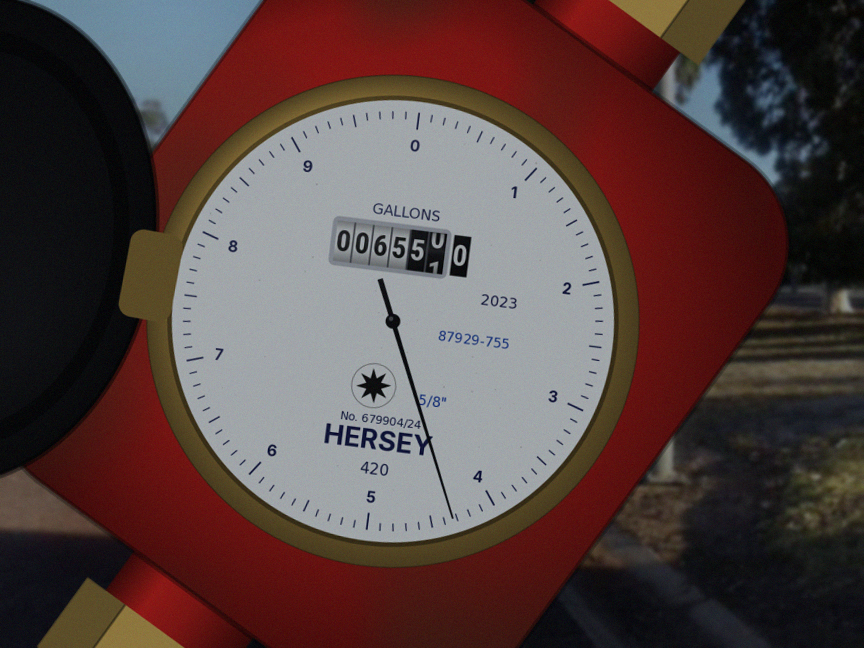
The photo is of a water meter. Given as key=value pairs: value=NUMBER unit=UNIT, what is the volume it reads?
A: value=65504.3 unit=gal
